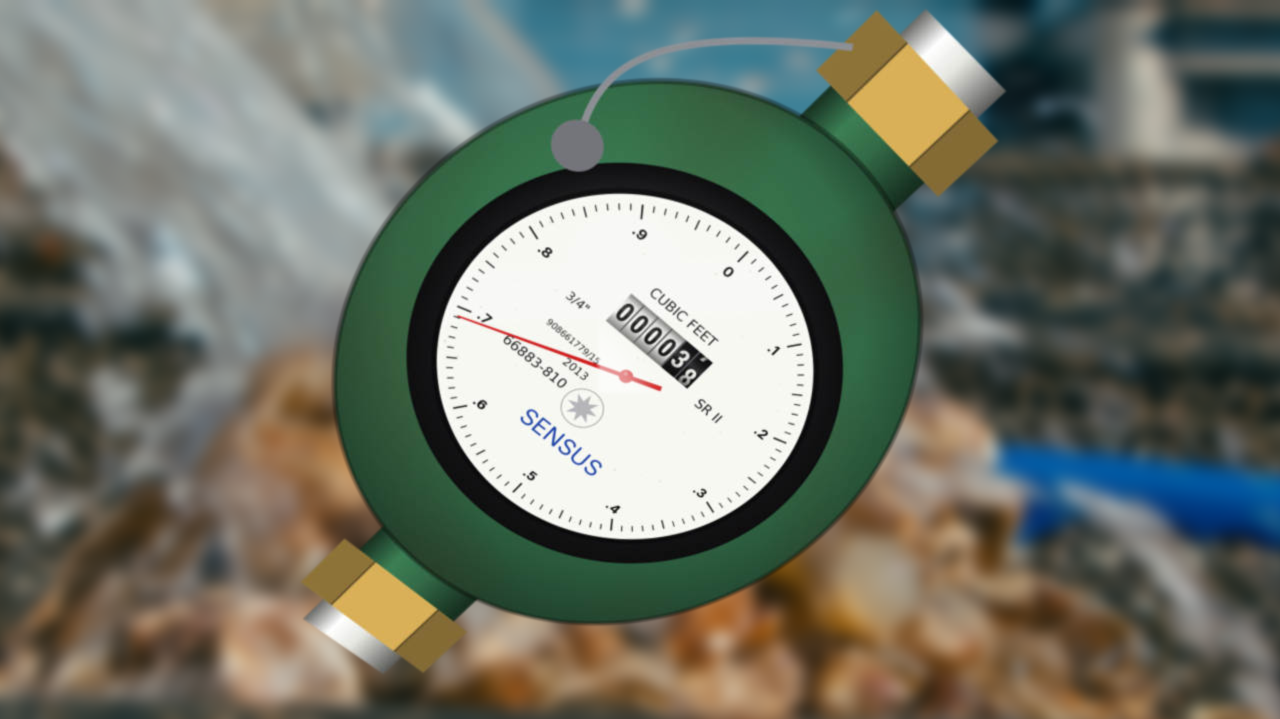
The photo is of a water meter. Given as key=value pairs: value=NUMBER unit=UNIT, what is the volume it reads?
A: value=37.69 unit=ft³
